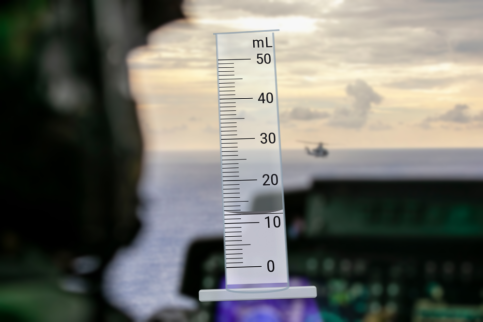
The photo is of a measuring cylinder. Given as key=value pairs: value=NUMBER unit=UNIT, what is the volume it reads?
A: value=12 unit=mL
